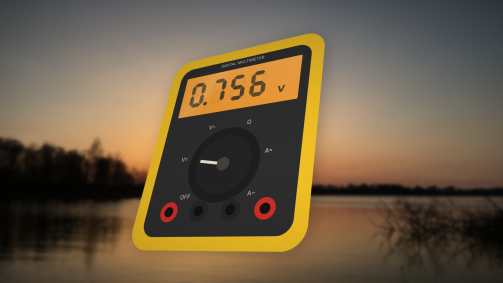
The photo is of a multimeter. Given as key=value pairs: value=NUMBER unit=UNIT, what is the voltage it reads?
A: value=0.756 unit=V
